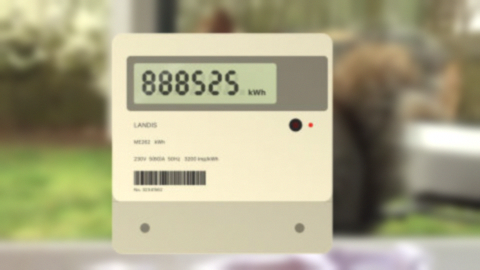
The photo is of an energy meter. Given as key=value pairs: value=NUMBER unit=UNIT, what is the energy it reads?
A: value=888525 unit=kWh
